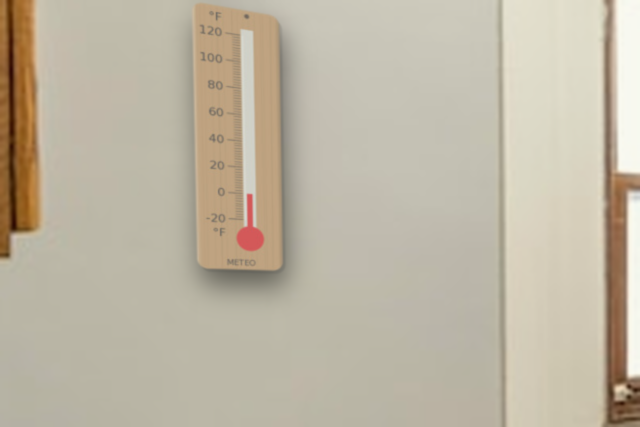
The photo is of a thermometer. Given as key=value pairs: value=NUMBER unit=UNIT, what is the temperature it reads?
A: value=0 unit=°F
